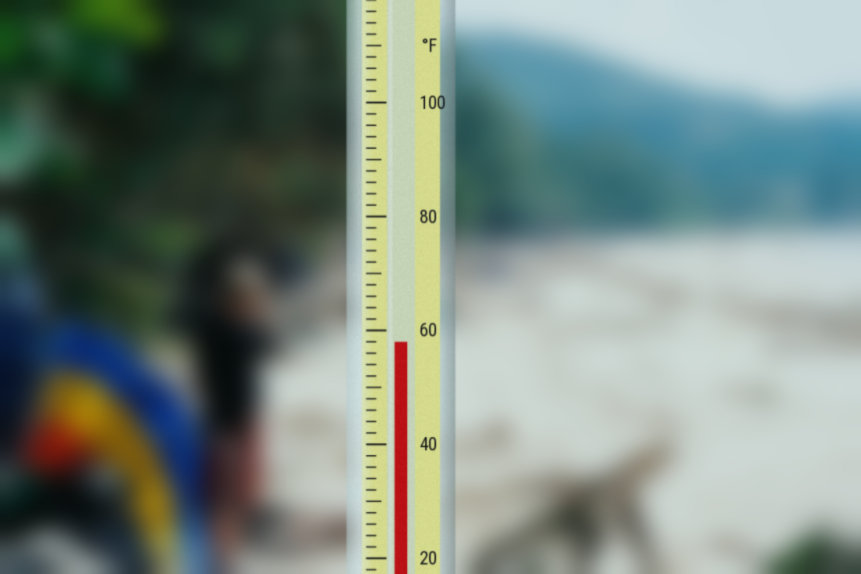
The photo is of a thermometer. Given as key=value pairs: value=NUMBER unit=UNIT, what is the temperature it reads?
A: value=58 unit=°F
